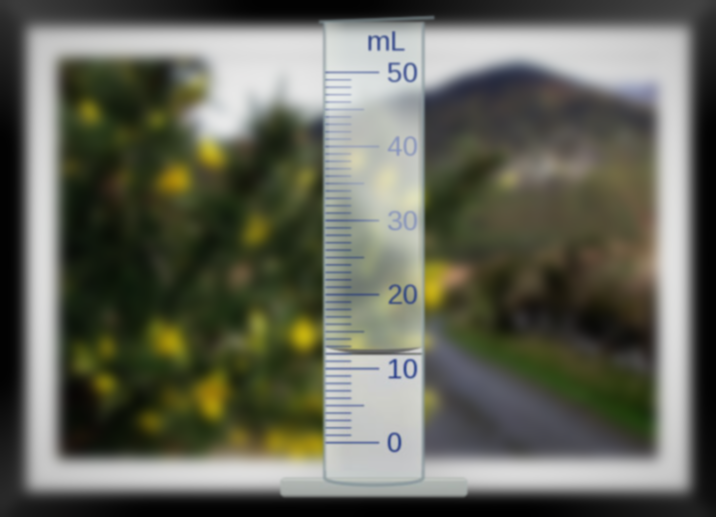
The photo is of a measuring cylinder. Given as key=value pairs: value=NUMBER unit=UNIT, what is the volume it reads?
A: value=12 unit=mL
